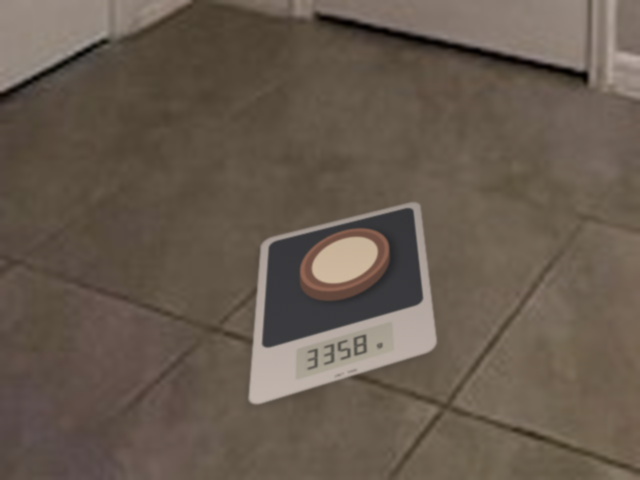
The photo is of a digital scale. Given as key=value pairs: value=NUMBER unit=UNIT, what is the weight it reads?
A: value=3358 unit=g
